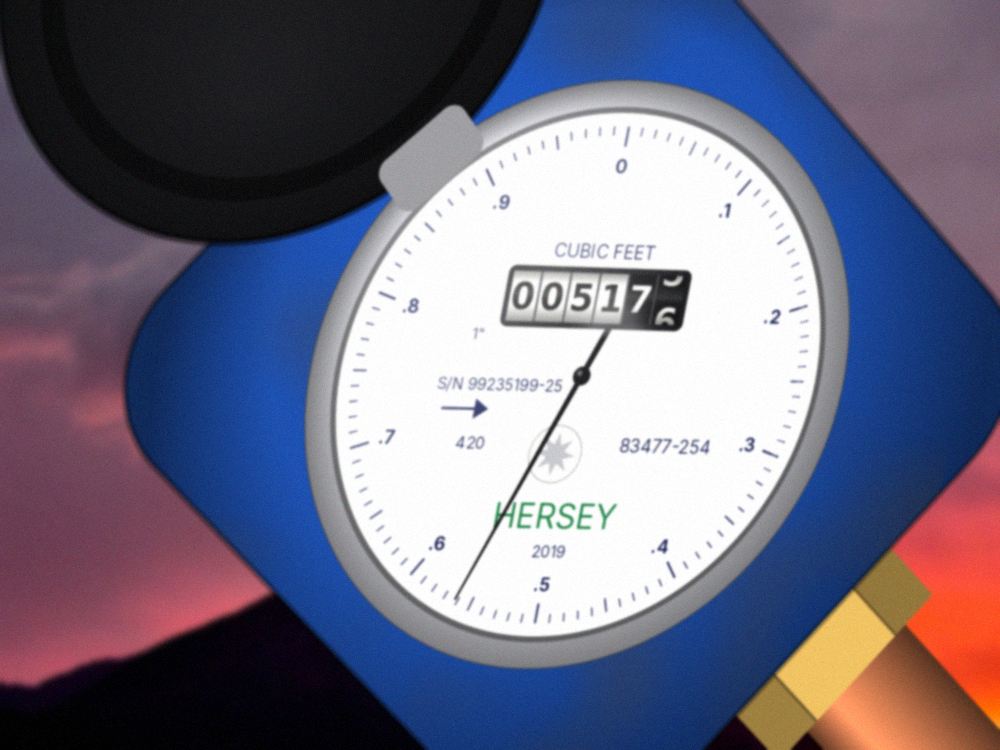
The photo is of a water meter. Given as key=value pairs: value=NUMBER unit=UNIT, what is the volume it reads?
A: value=5175.56 unit=ft³
